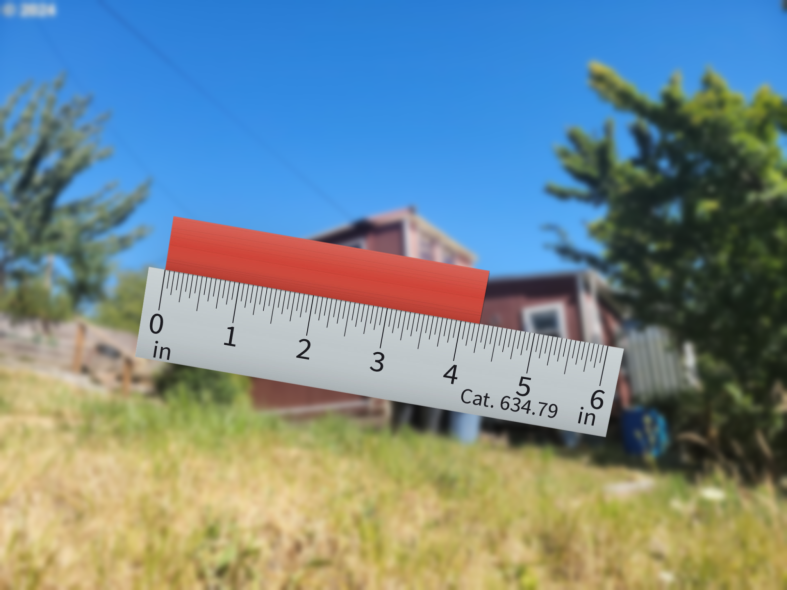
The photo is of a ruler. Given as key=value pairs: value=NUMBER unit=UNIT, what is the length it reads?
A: value=4.25 unit=in
